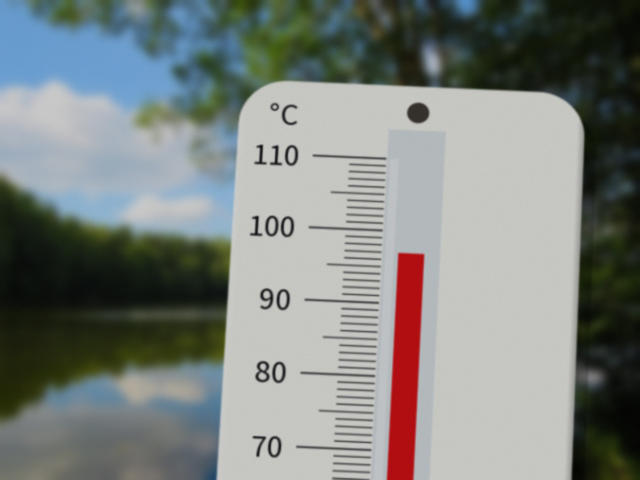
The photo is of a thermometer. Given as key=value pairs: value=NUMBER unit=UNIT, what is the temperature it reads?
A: value=97 unit=°C
